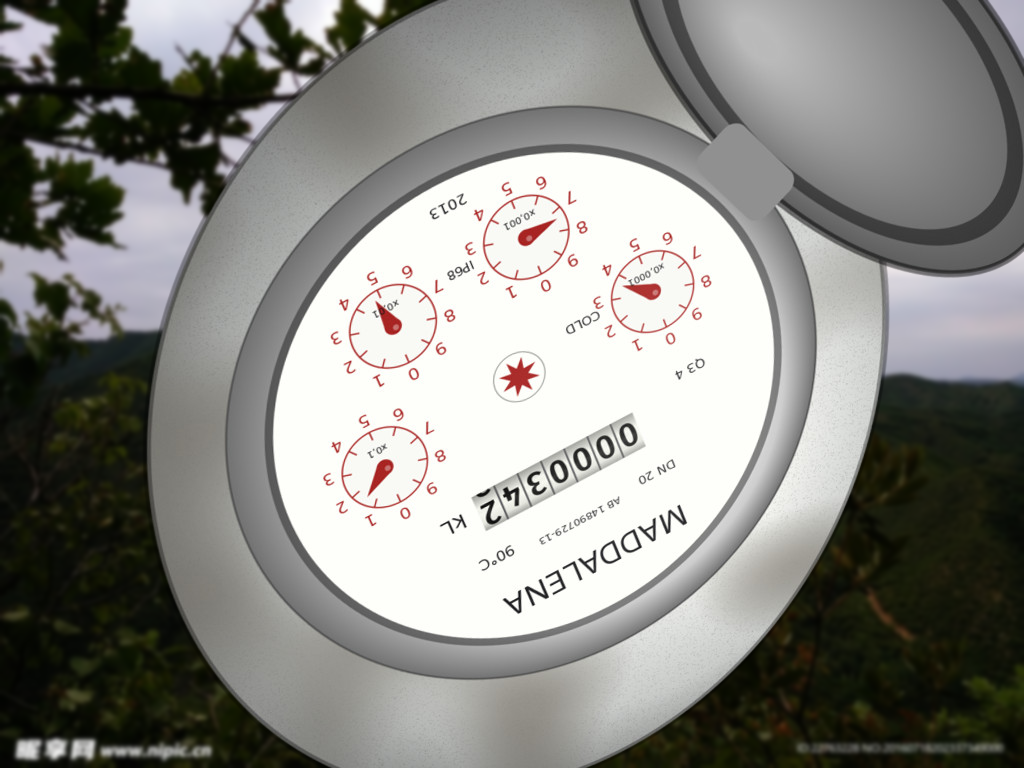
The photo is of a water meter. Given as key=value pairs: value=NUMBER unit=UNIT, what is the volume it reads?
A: value=342.1473 unit=kL
